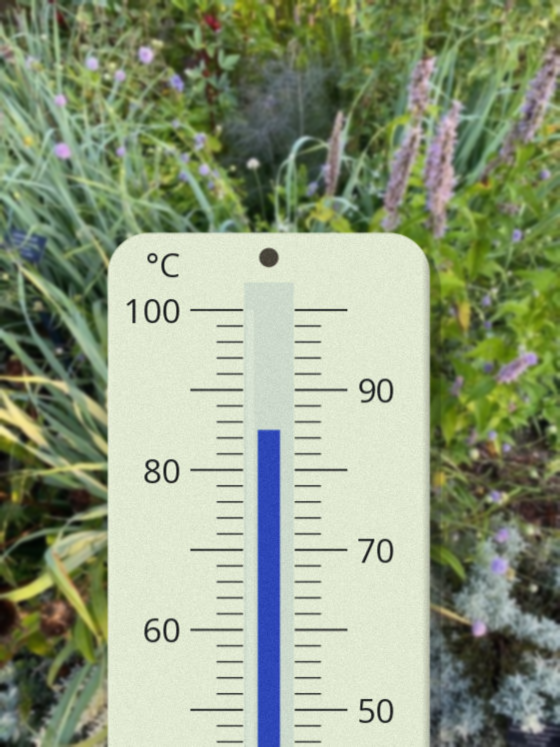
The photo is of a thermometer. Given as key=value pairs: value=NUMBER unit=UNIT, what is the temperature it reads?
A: value=85 unit=°C
